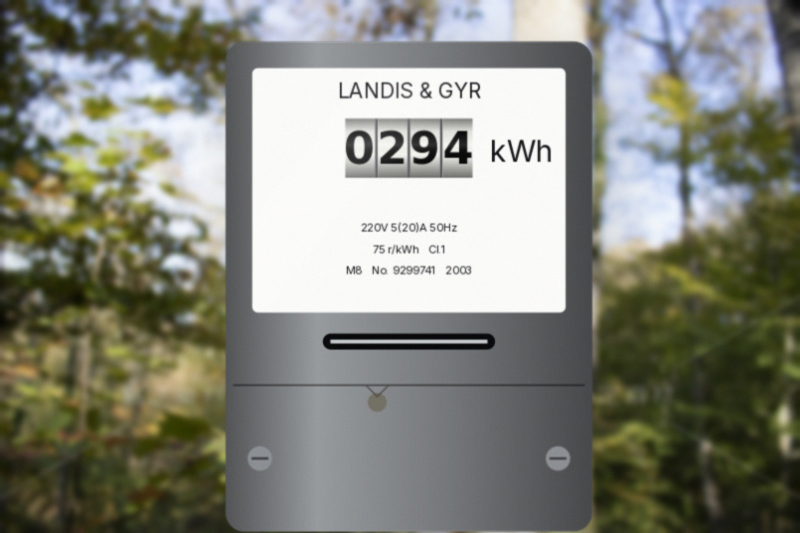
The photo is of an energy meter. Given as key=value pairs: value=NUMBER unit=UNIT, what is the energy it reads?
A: value=294 unit=kWh
